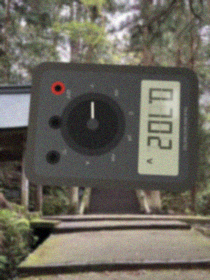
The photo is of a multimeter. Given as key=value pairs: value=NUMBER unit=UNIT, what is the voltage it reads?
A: value=0.702 unit=V
